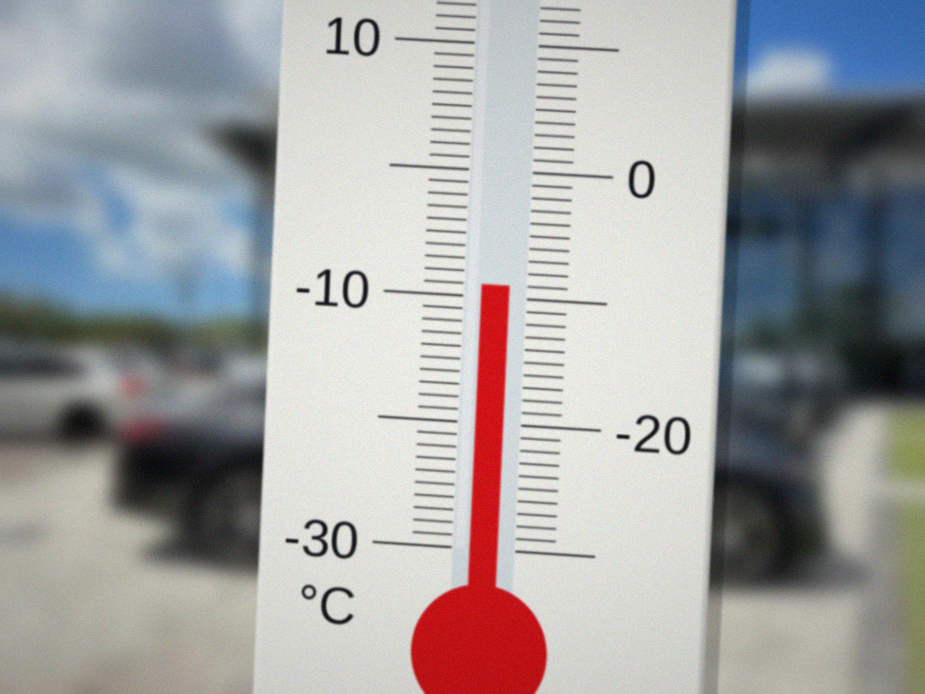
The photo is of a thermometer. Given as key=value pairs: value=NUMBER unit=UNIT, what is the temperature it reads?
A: value=-9 unit=°C
